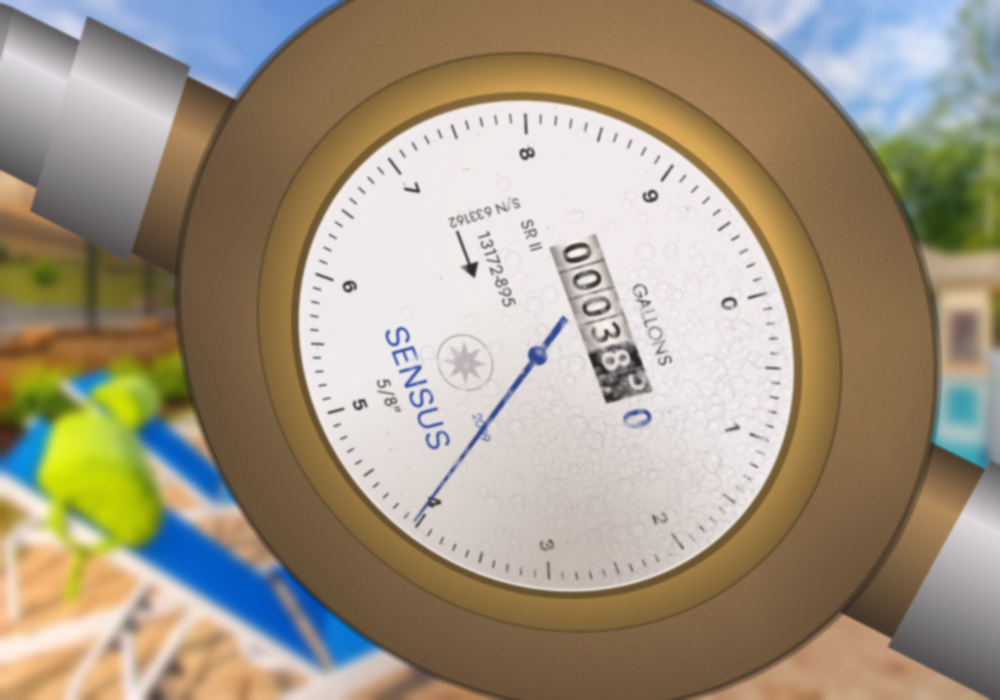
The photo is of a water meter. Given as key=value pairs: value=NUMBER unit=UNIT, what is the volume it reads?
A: value=3834.0 unit=gal
